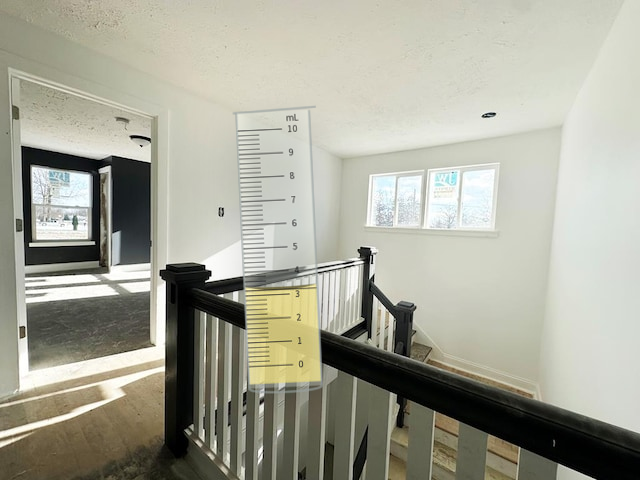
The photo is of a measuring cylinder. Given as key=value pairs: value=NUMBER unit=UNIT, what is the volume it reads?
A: value=3.2 unit=mL
